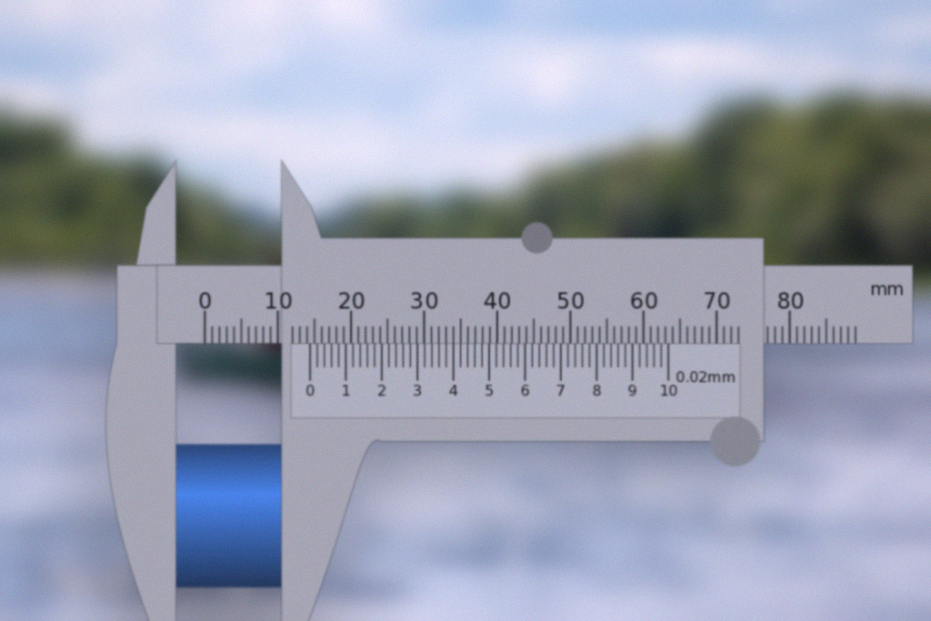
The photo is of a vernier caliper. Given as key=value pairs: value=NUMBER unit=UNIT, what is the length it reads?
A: value=14.4 unit=mm
